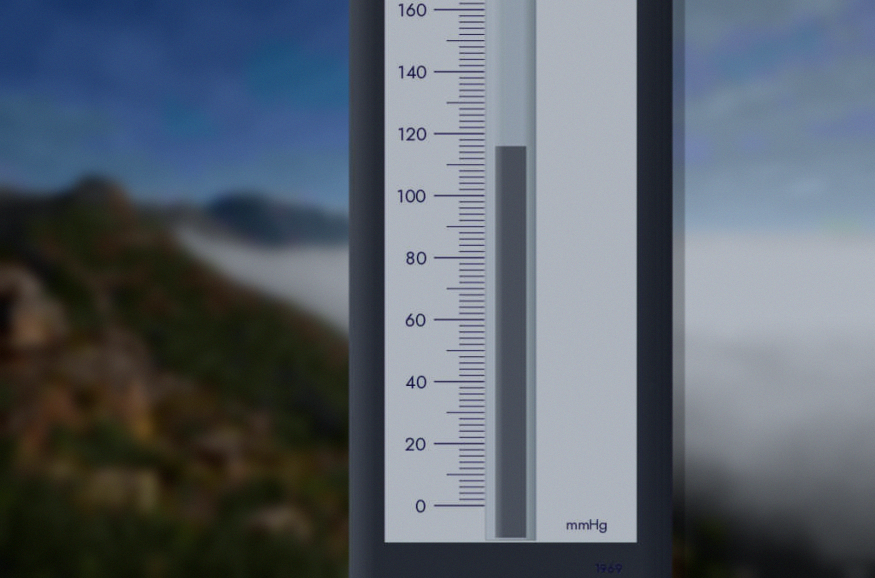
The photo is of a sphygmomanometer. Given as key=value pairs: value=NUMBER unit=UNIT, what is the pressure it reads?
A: value=116 unit=mmHg
